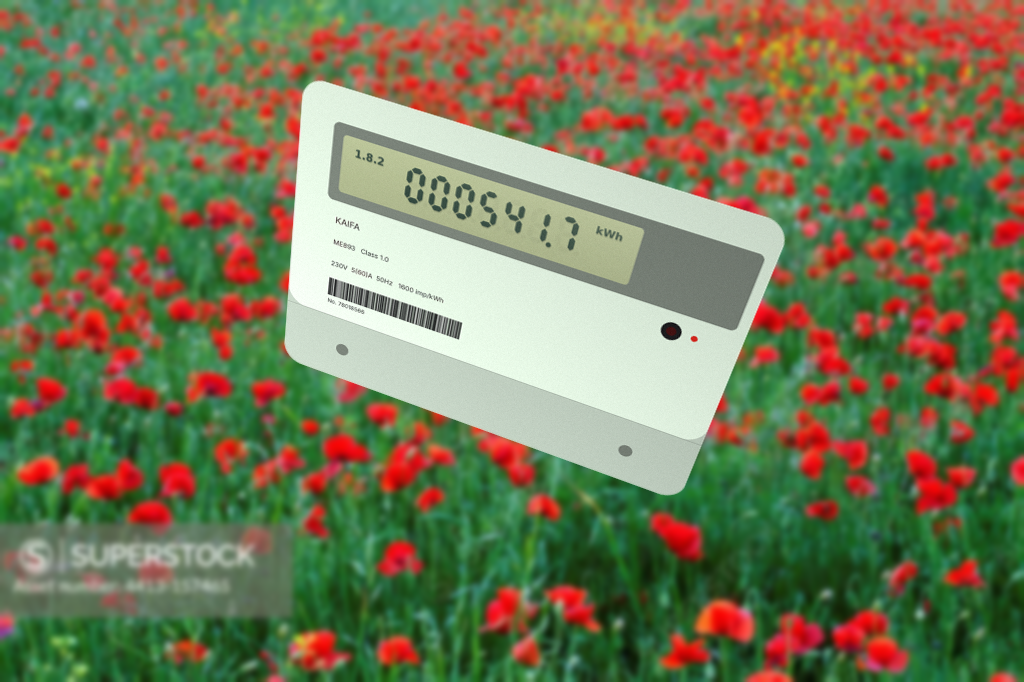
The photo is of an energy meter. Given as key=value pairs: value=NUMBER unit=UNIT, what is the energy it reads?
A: value=541.7 unit=kWh
